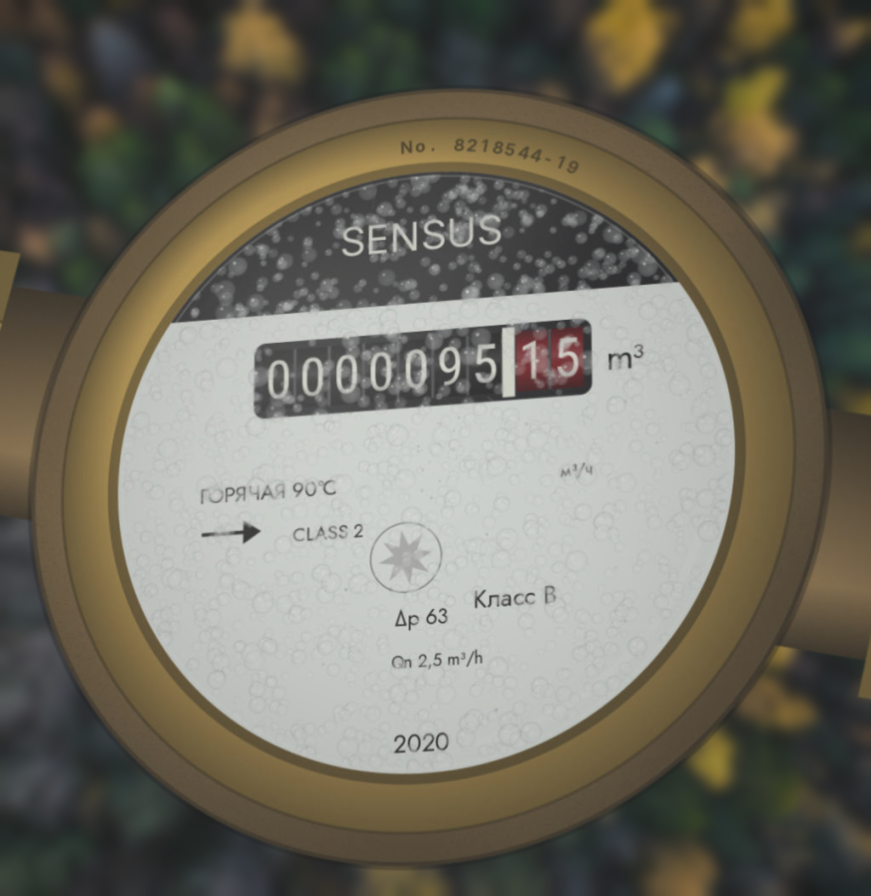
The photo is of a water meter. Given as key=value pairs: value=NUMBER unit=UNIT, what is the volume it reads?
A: value=95.15 unit=m³
